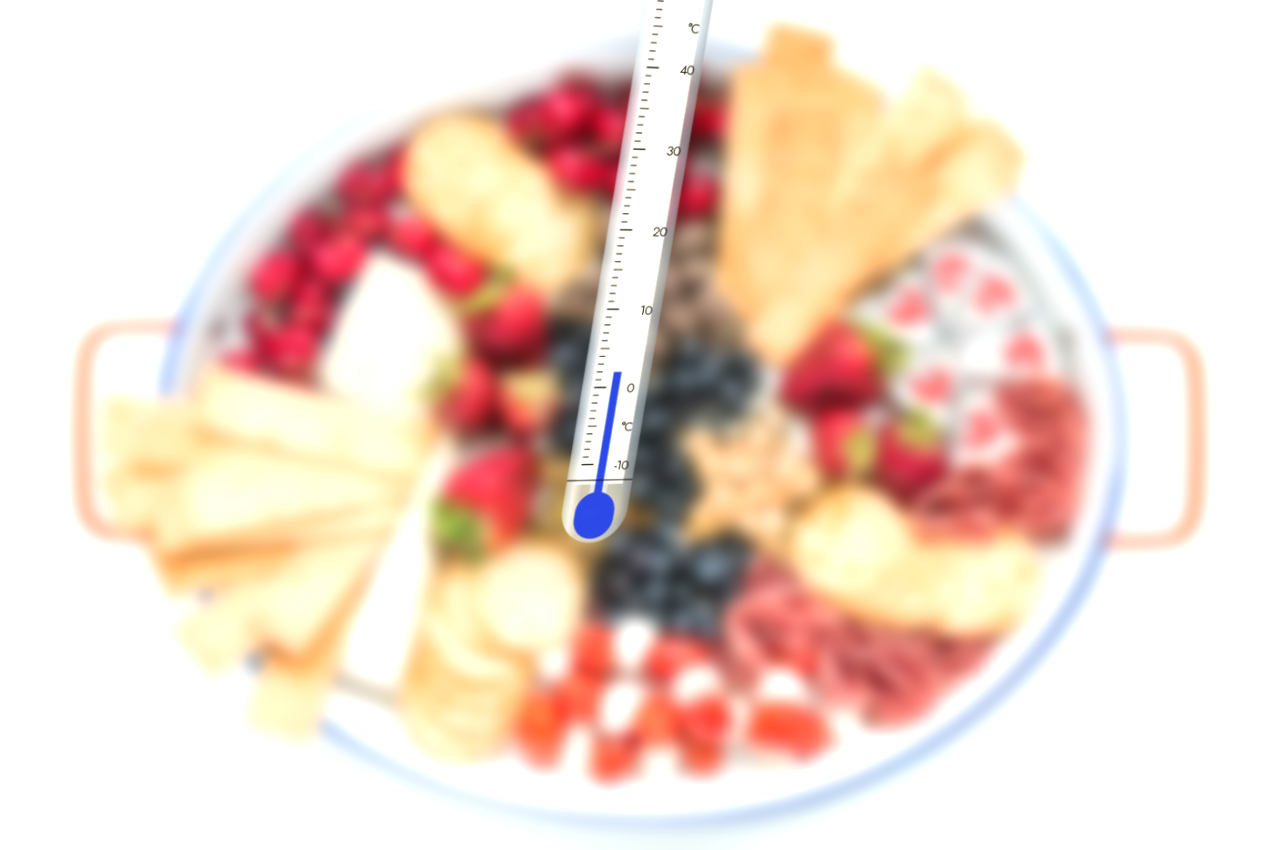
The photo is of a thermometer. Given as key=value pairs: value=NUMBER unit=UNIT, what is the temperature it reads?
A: value=2 unit=°C
